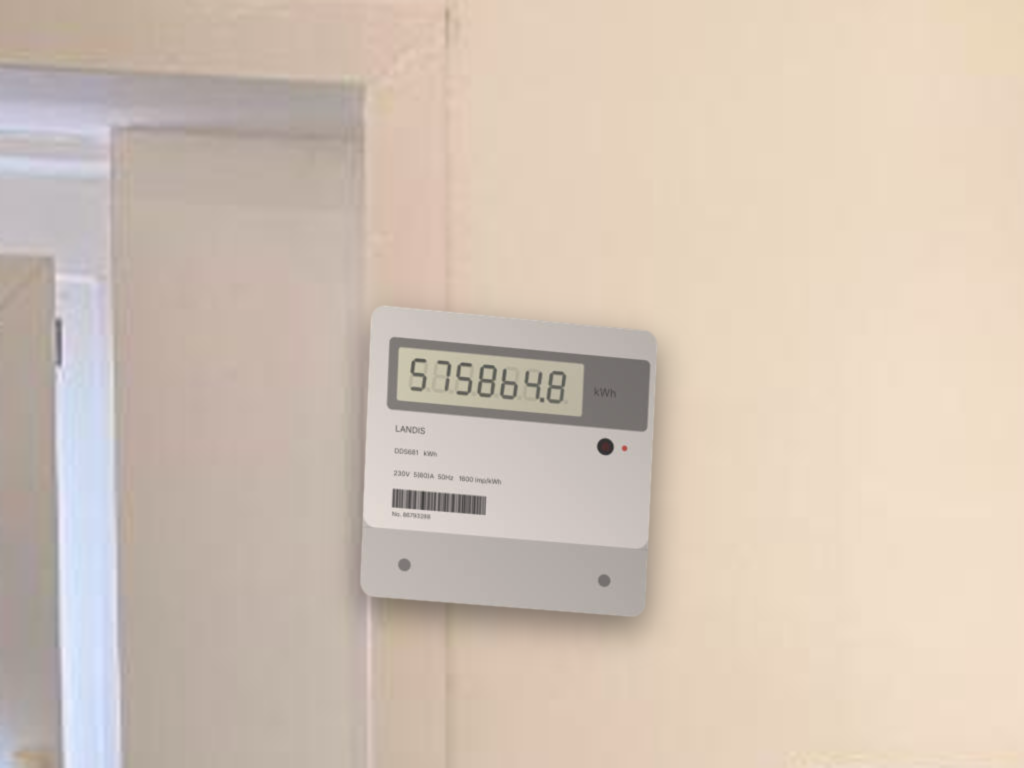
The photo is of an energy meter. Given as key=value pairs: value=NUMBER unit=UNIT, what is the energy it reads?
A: value=575864.8 unit=kWh
